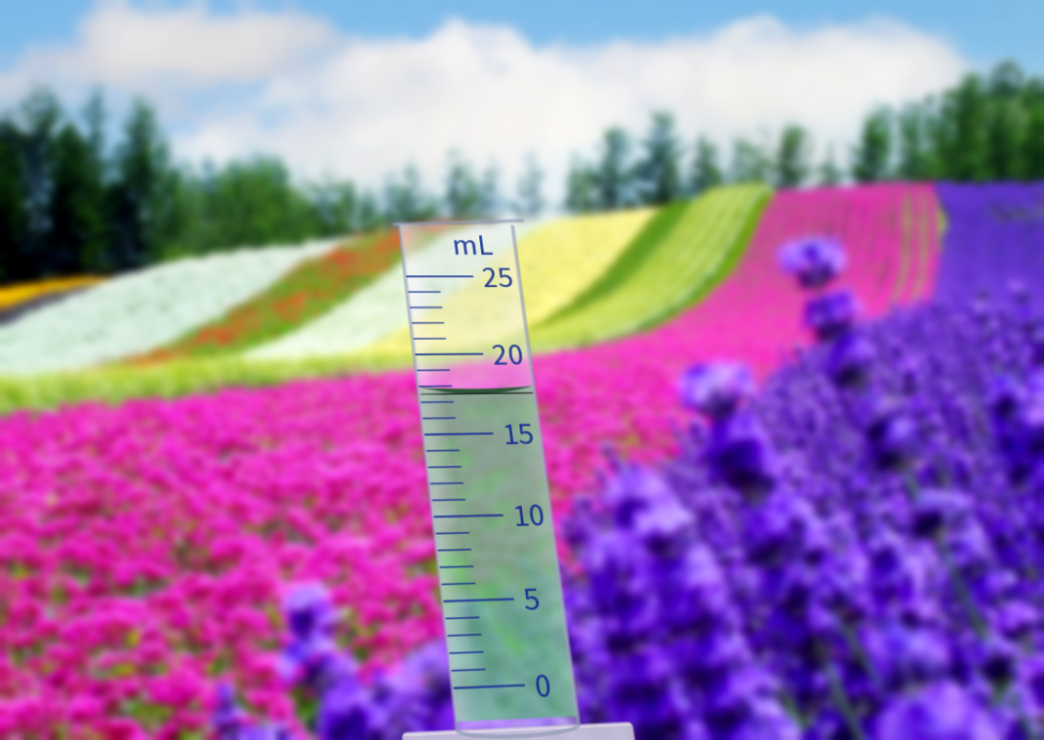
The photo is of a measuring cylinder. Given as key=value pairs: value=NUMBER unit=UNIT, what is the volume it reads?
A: value=17.5 unit=mL
